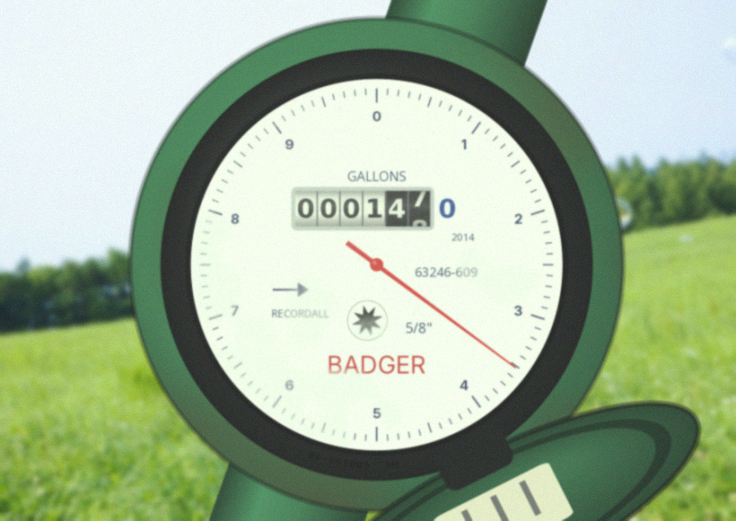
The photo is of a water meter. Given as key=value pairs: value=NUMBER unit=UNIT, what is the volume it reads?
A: value=1473.5 unit=gal
